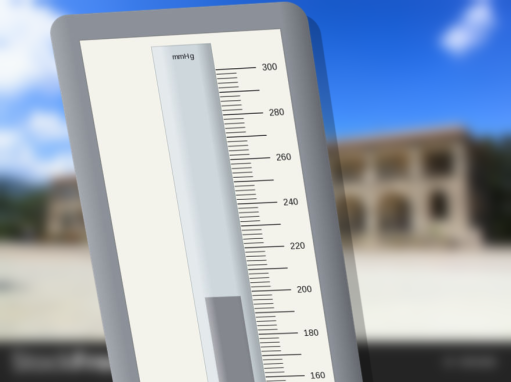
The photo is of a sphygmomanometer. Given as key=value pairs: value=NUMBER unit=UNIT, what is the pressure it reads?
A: value=198 unit=mmHg
